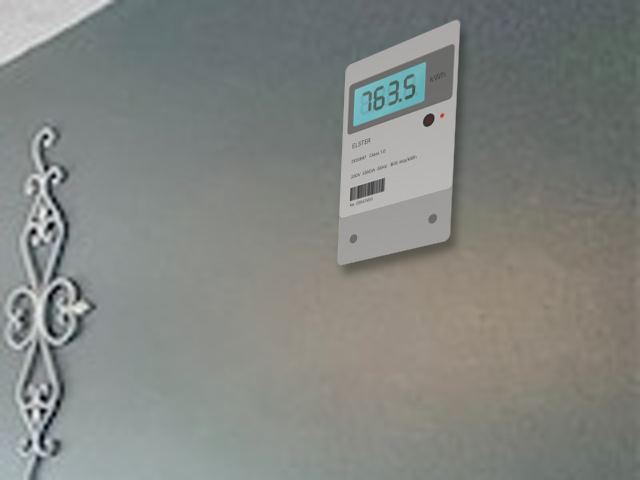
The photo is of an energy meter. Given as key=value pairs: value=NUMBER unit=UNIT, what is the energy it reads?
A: value=763.5 unit=kWh
